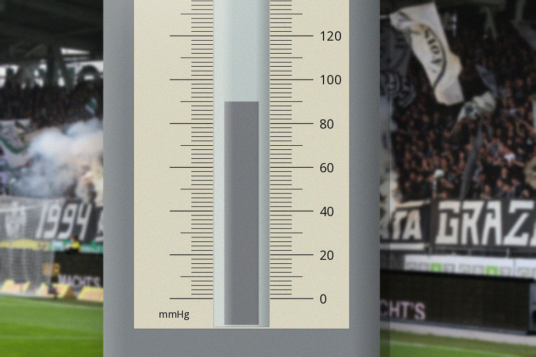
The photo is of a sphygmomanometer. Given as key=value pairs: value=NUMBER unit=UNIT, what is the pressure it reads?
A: value=90 unit=mmHg
